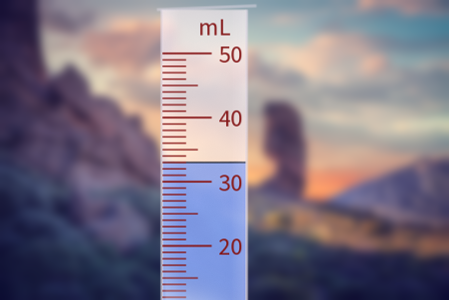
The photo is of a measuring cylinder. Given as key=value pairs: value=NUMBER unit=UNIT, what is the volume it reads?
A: value=33 unit=mL
